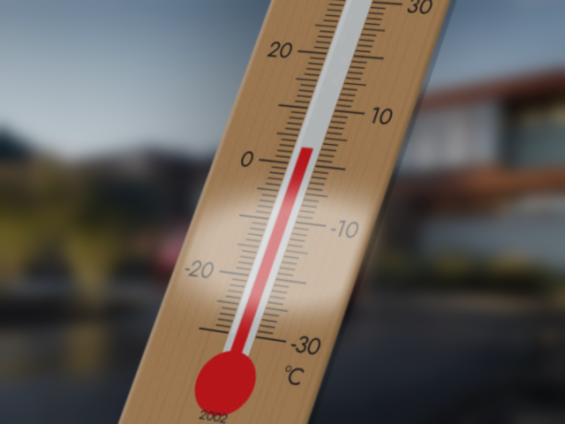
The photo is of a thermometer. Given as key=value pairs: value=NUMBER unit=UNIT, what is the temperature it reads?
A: value=3 unit=°C
